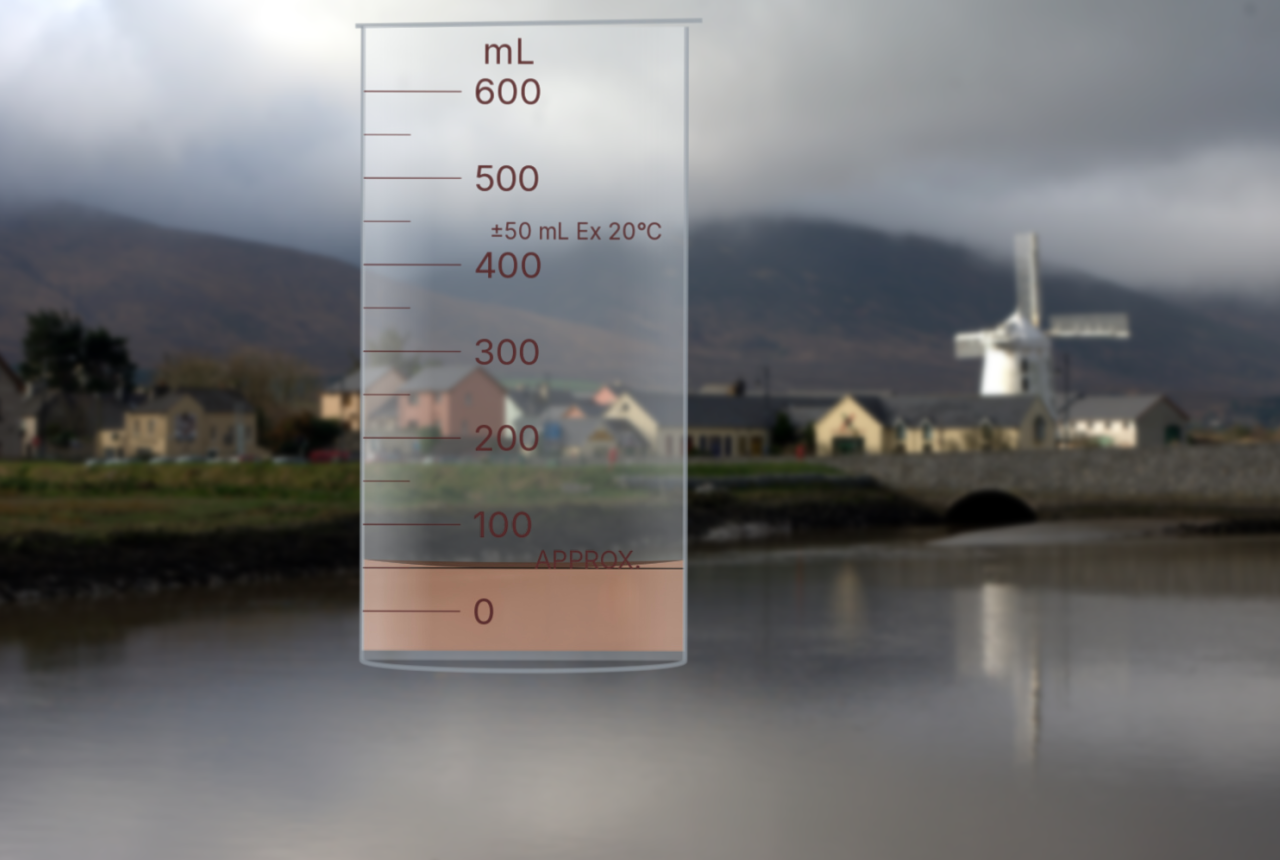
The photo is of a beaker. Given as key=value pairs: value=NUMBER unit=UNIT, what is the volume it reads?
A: value=50 unit=mL
